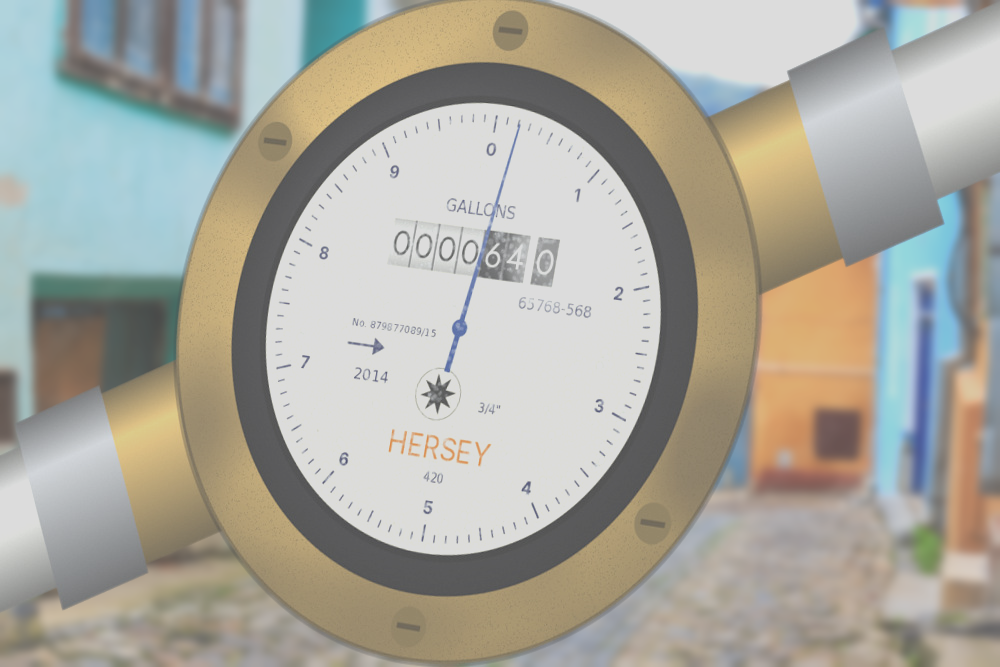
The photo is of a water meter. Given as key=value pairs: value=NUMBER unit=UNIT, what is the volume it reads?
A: value=640.2 unit=gal
